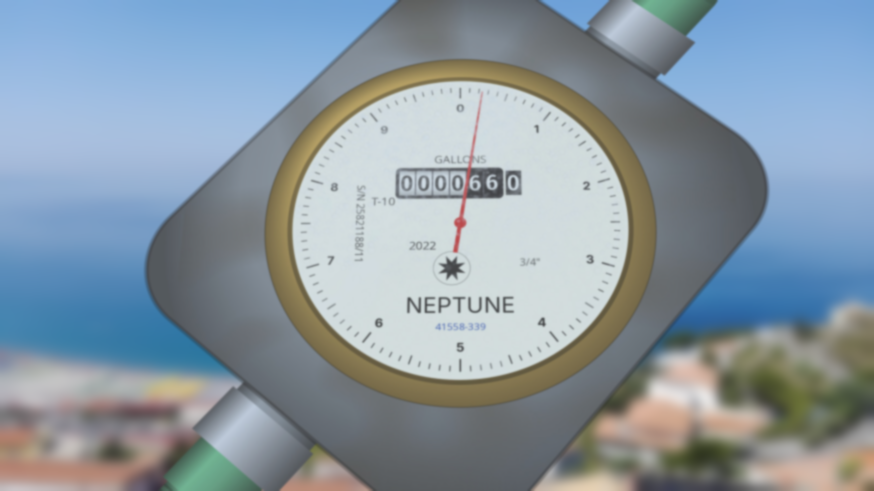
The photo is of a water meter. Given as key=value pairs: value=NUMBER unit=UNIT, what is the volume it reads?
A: value=660.2 unit=gal
